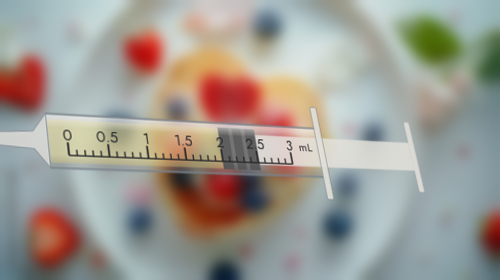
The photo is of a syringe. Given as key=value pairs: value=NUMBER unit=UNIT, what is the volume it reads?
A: value=2 unit=mL
